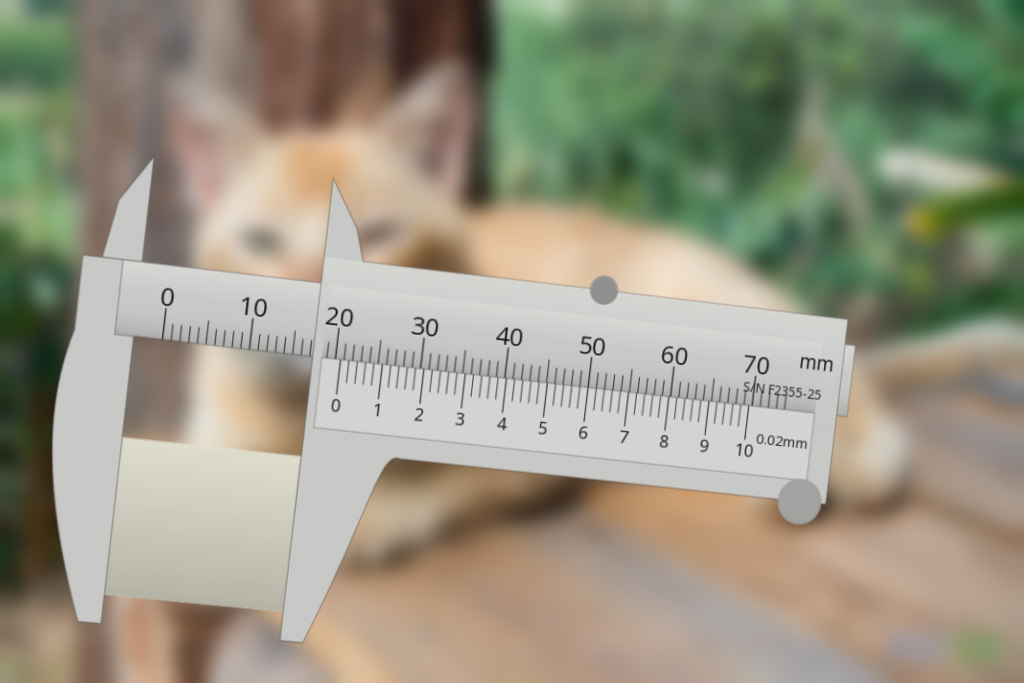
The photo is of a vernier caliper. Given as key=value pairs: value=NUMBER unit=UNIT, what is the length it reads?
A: value=20.6 unit=mm
